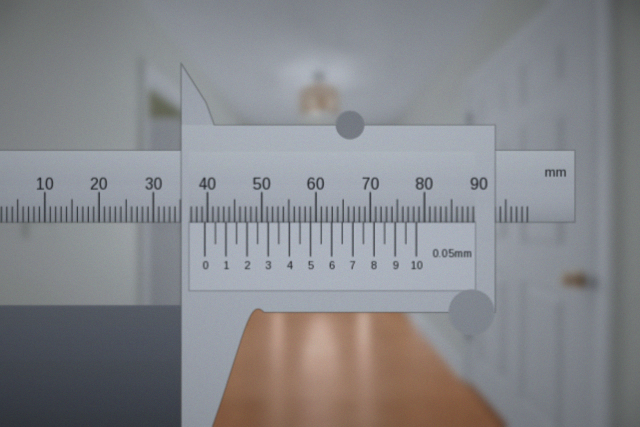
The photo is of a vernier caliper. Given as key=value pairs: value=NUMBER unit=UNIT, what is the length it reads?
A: value=39.5 unit=mm
